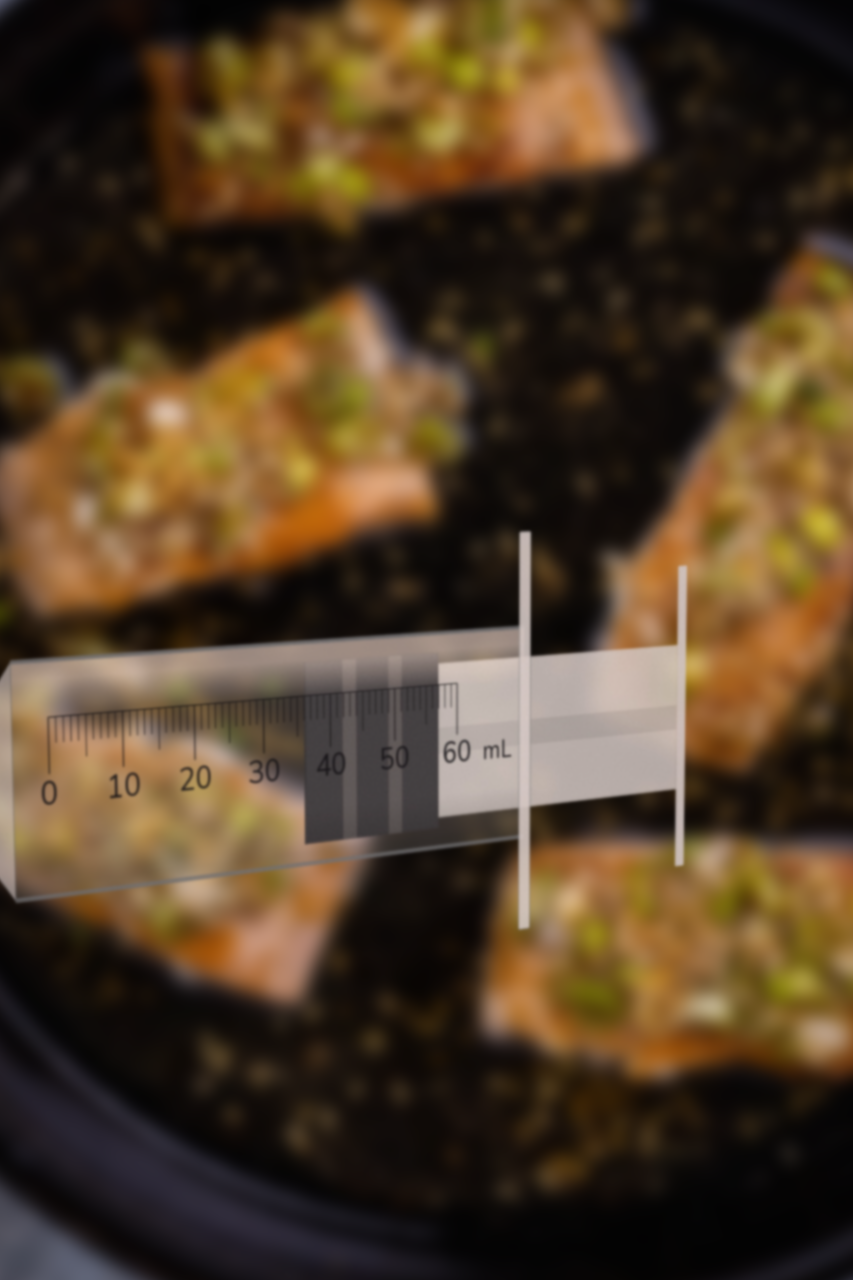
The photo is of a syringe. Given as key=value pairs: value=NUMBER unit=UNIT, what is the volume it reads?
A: value=36 unit=mL
